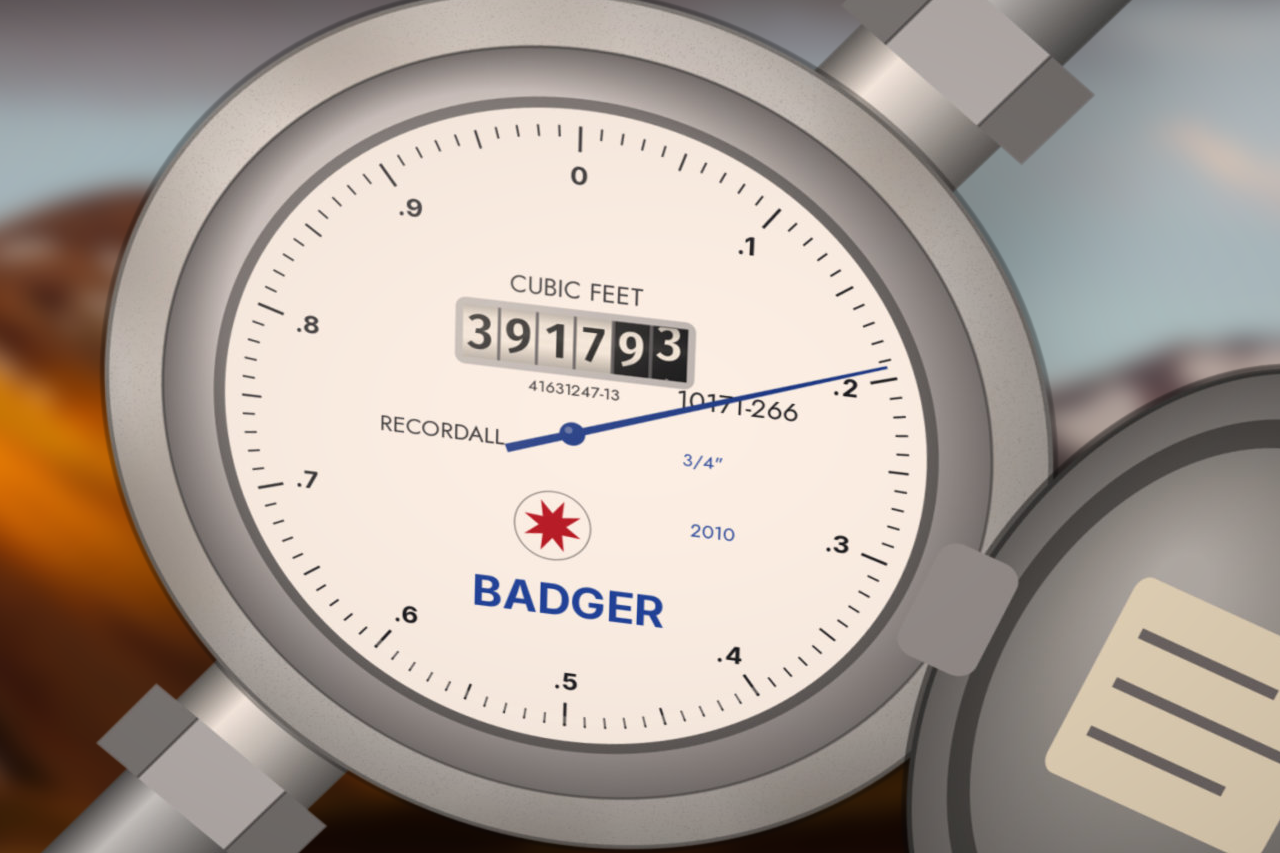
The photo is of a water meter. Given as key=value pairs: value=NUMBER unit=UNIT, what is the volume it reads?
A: value=391793.19 unit=ft³
